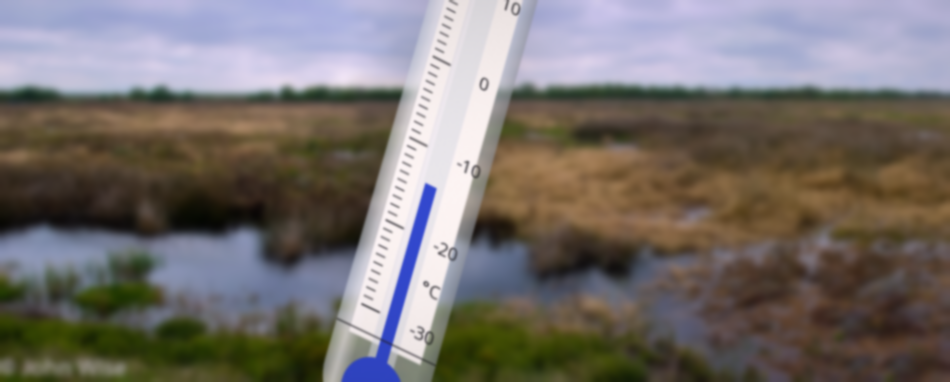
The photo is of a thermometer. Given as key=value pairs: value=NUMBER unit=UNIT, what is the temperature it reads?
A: value=-14 unit=°C
